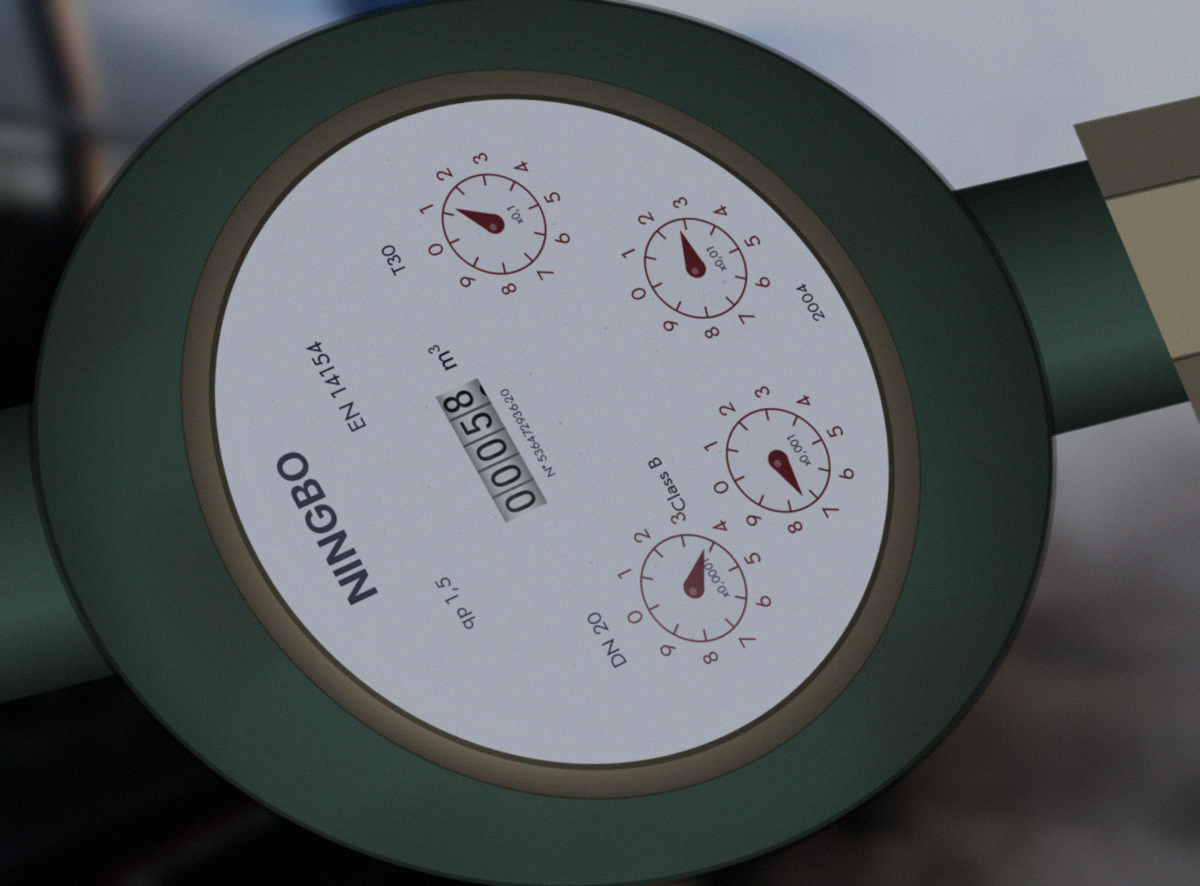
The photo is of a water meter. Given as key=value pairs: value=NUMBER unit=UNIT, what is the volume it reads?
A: value=58.1273 unit=m³
